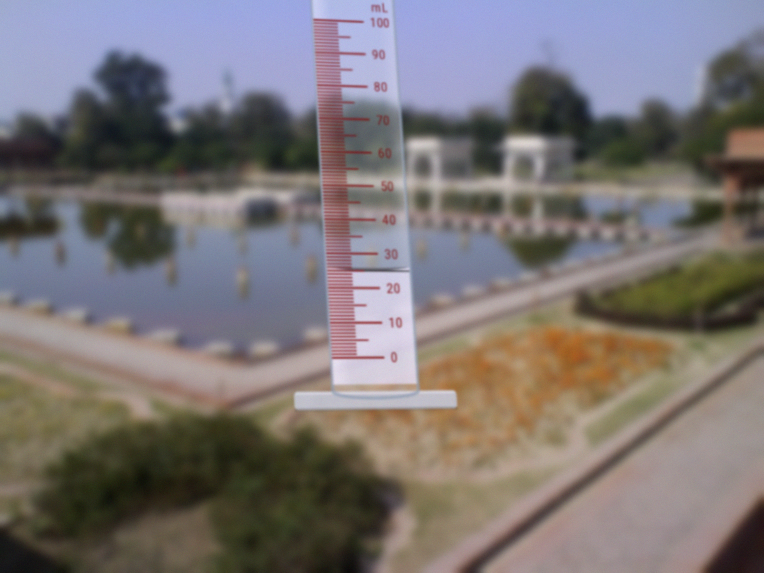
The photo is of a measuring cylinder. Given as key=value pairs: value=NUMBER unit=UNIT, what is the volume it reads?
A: value=25 unit=mL
